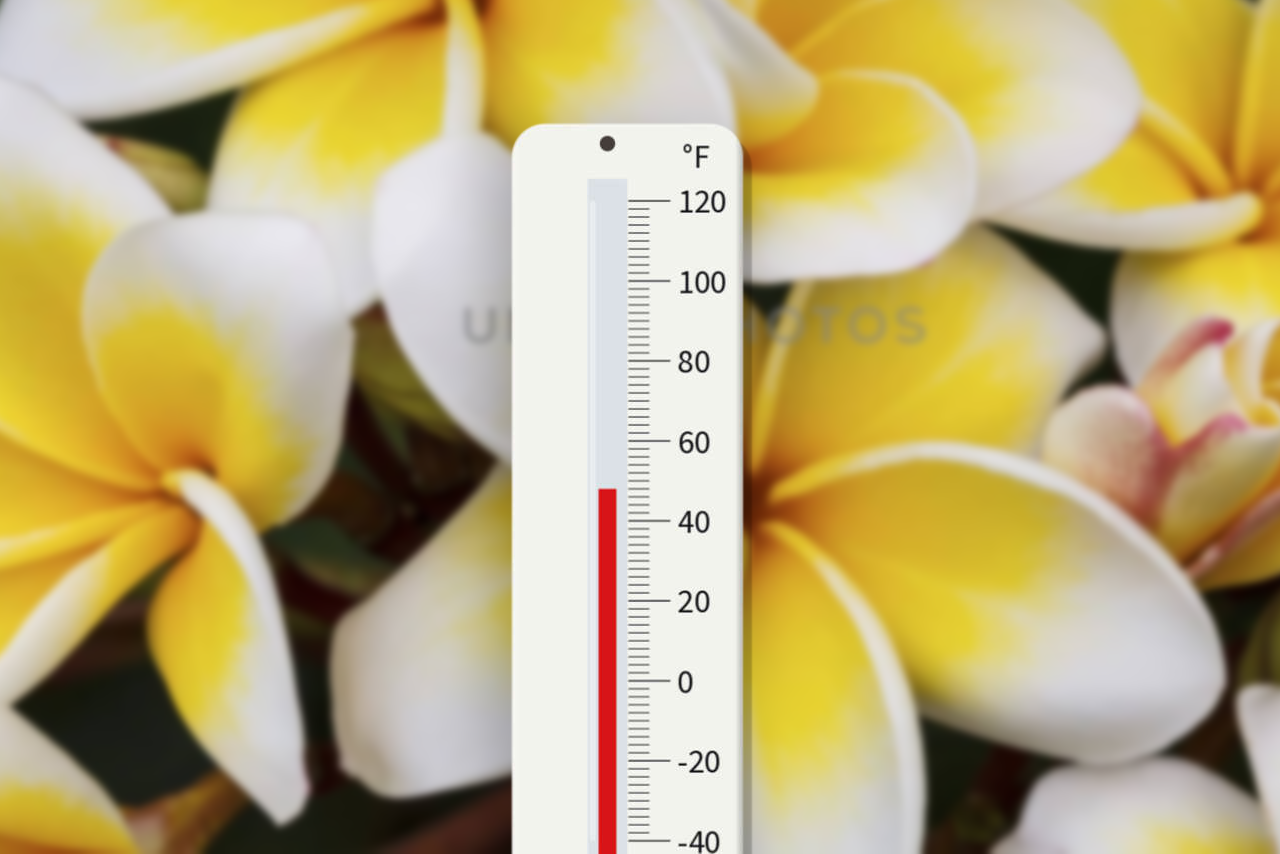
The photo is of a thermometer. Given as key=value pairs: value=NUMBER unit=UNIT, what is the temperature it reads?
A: value=48 unit=°F
